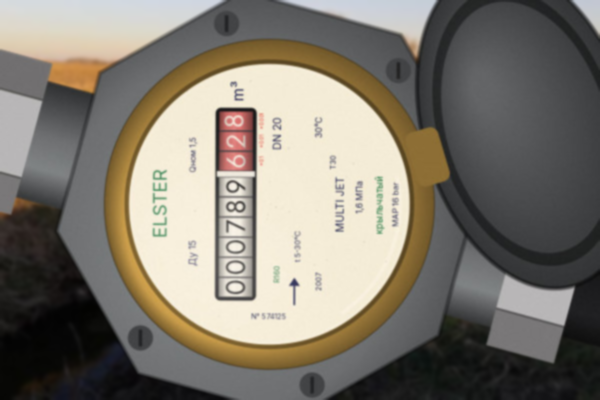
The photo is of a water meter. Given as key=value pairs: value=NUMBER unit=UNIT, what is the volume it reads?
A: value=789.628 unit=m³
